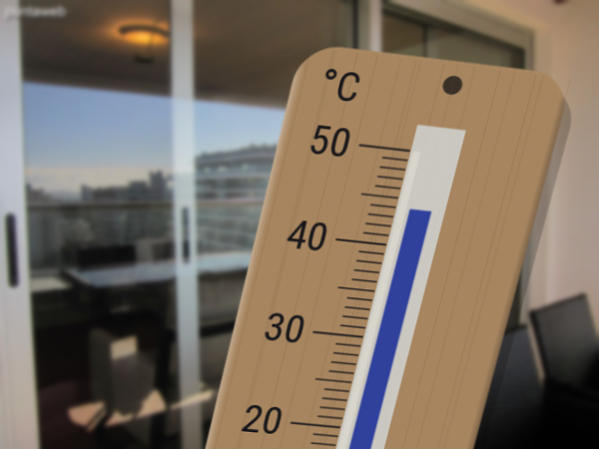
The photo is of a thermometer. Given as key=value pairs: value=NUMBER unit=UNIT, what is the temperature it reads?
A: value=44 unit=°C
